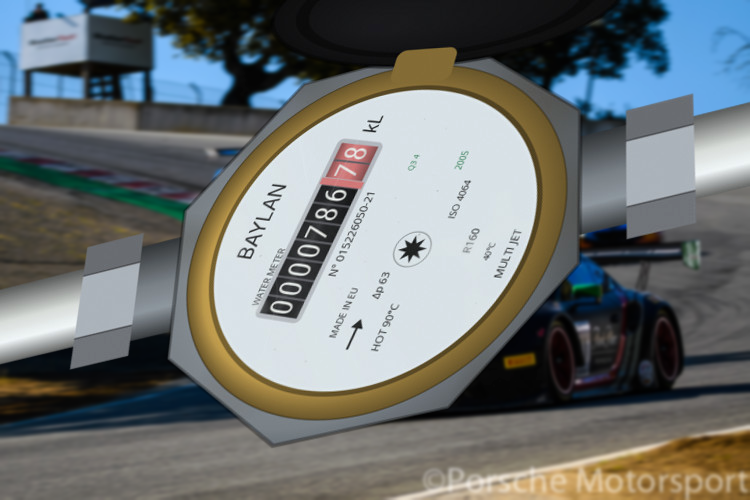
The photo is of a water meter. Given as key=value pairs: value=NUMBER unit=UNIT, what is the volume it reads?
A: value=786.78 unit=kL
